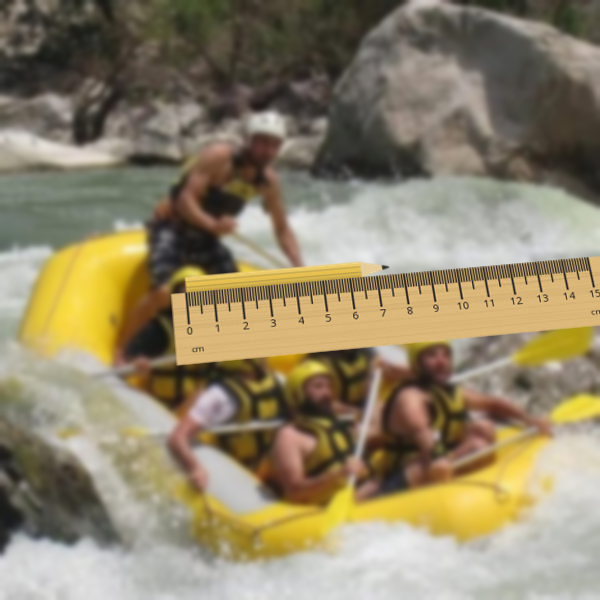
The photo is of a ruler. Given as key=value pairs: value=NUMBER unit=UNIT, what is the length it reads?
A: value=7.5 unit=cm
